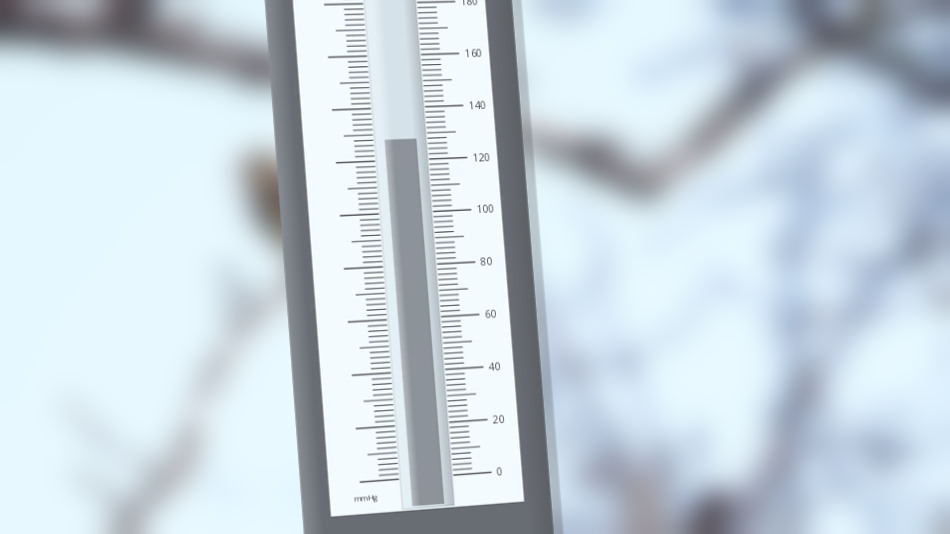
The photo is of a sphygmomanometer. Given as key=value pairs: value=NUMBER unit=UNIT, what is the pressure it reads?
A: value=128 unit=mmHg
